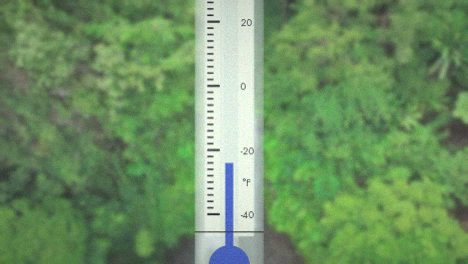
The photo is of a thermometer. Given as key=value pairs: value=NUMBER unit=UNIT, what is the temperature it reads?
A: value=-24 unit=°F
